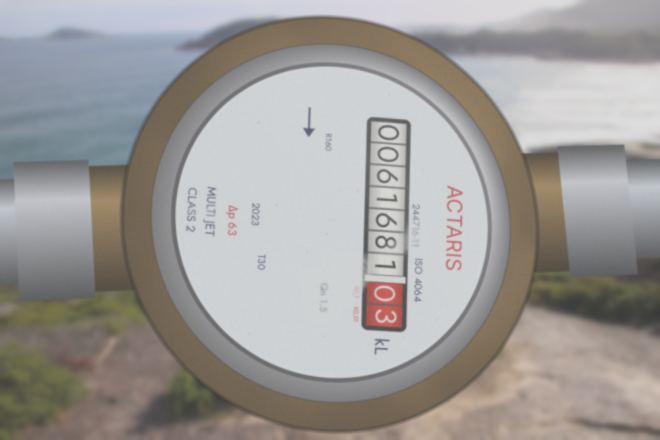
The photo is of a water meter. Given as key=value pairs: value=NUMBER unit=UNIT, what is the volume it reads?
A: value=61681.03 unit=kL
